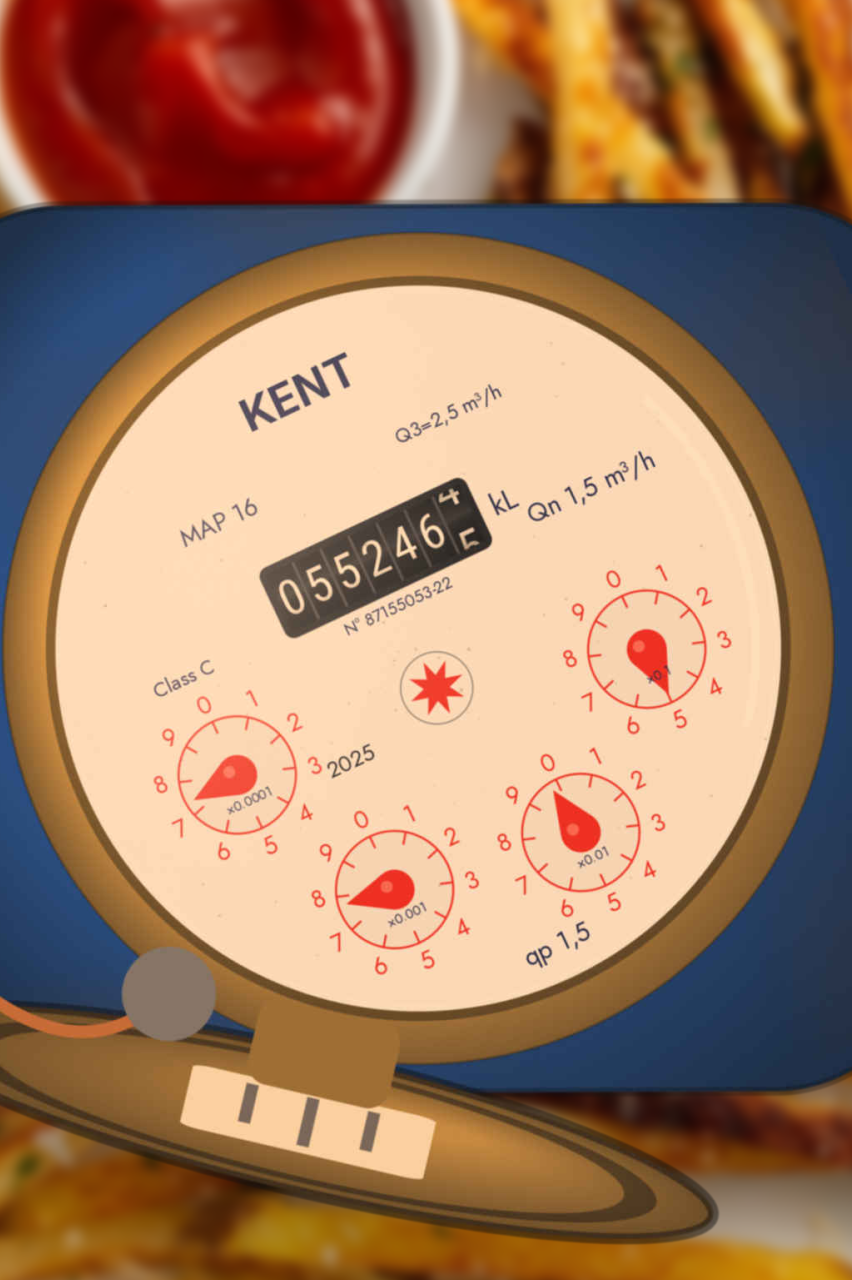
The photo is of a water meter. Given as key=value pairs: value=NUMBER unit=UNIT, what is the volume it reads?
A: value=552464.4977 unit=kL
